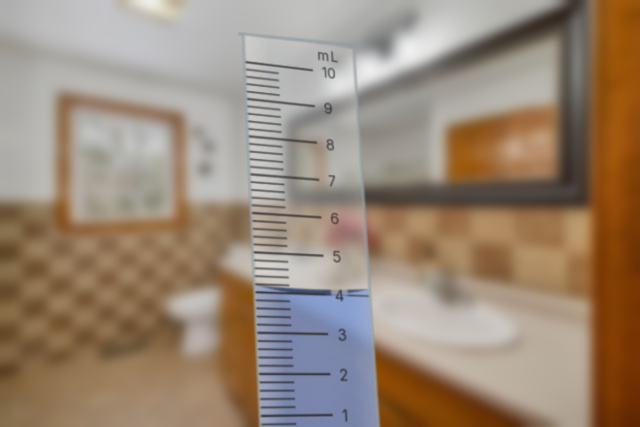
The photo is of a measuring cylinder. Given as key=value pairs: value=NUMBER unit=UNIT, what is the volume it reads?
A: value=4 unit=mL
